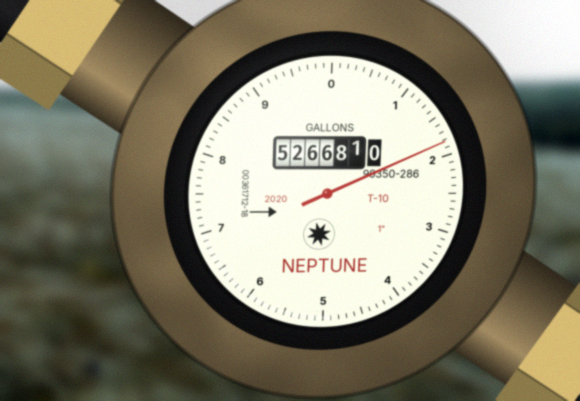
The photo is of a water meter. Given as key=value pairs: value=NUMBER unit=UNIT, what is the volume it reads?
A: value=5266811.8 unit=gal
